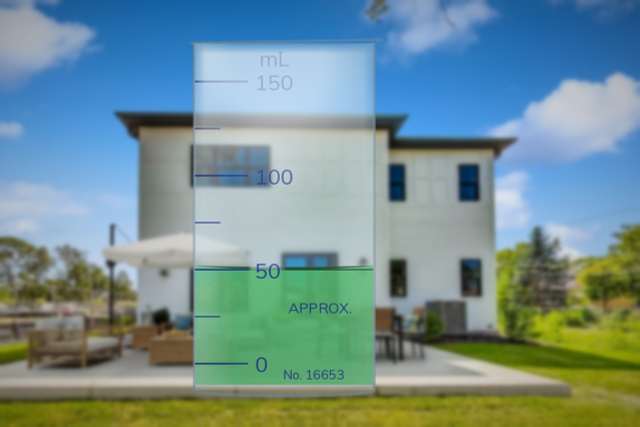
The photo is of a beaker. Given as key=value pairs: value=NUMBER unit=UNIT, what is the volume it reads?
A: value=50 unit=mL
